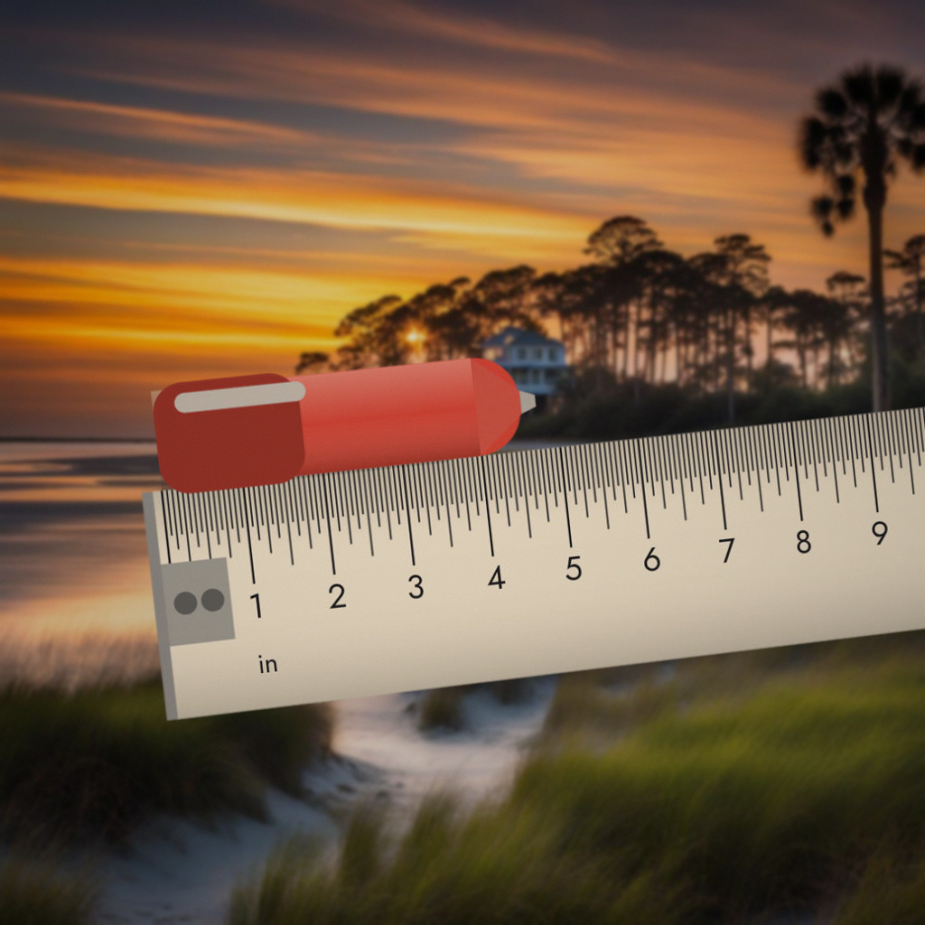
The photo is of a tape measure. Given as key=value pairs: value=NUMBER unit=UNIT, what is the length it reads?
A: value=4.75 unit=in
